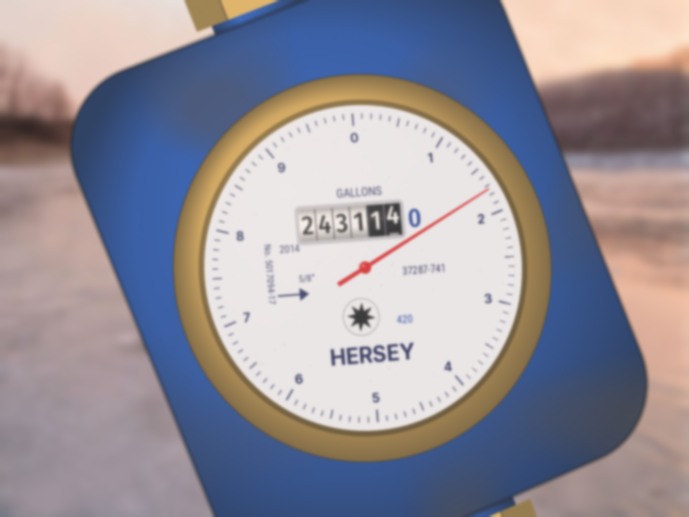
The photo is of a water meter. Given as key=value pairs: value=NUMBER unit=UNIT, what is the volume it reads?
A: value=2431141.7 unit=gal
